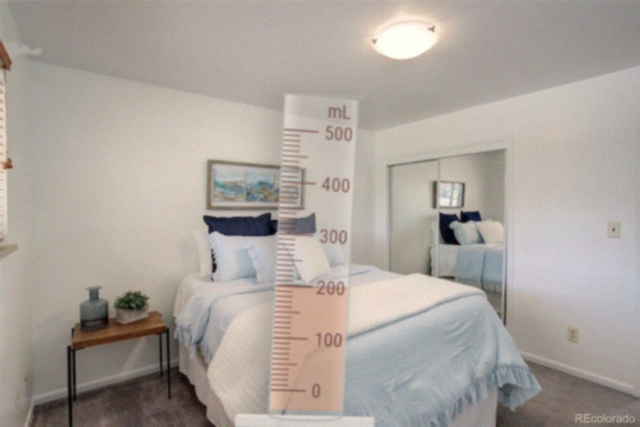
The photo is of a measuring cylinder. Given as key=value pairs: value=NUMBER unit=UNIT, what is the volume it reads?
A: value=200 unit=mL
